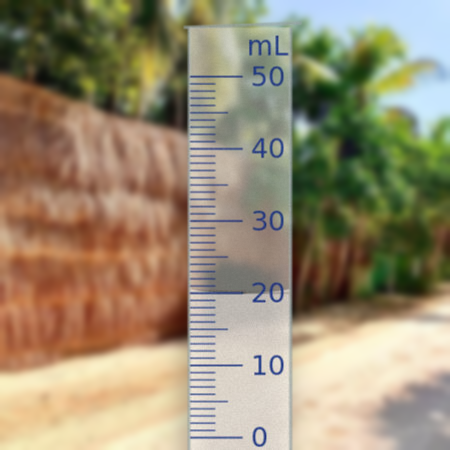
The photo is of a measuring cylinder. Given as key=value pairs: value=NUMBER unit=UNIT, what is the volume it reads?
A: value=20 unit=mL
